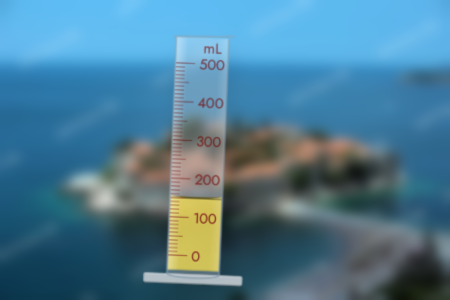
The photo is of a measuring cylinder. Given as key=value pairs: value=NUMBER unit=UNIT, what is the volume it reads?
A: value=150 unit=mL
